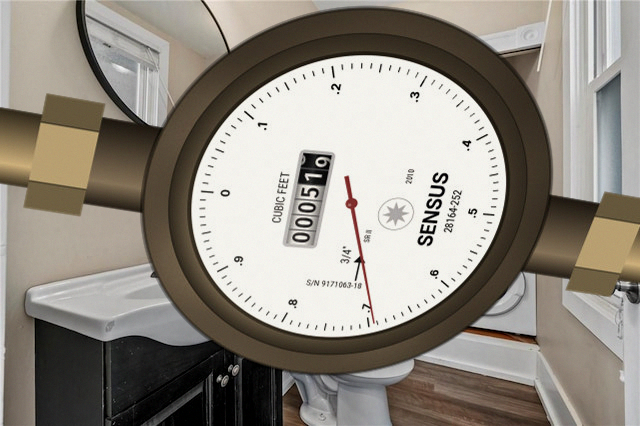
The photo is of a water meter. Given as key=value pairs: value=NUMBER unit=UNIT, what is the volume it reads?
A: value=518.69 unit=ft³
